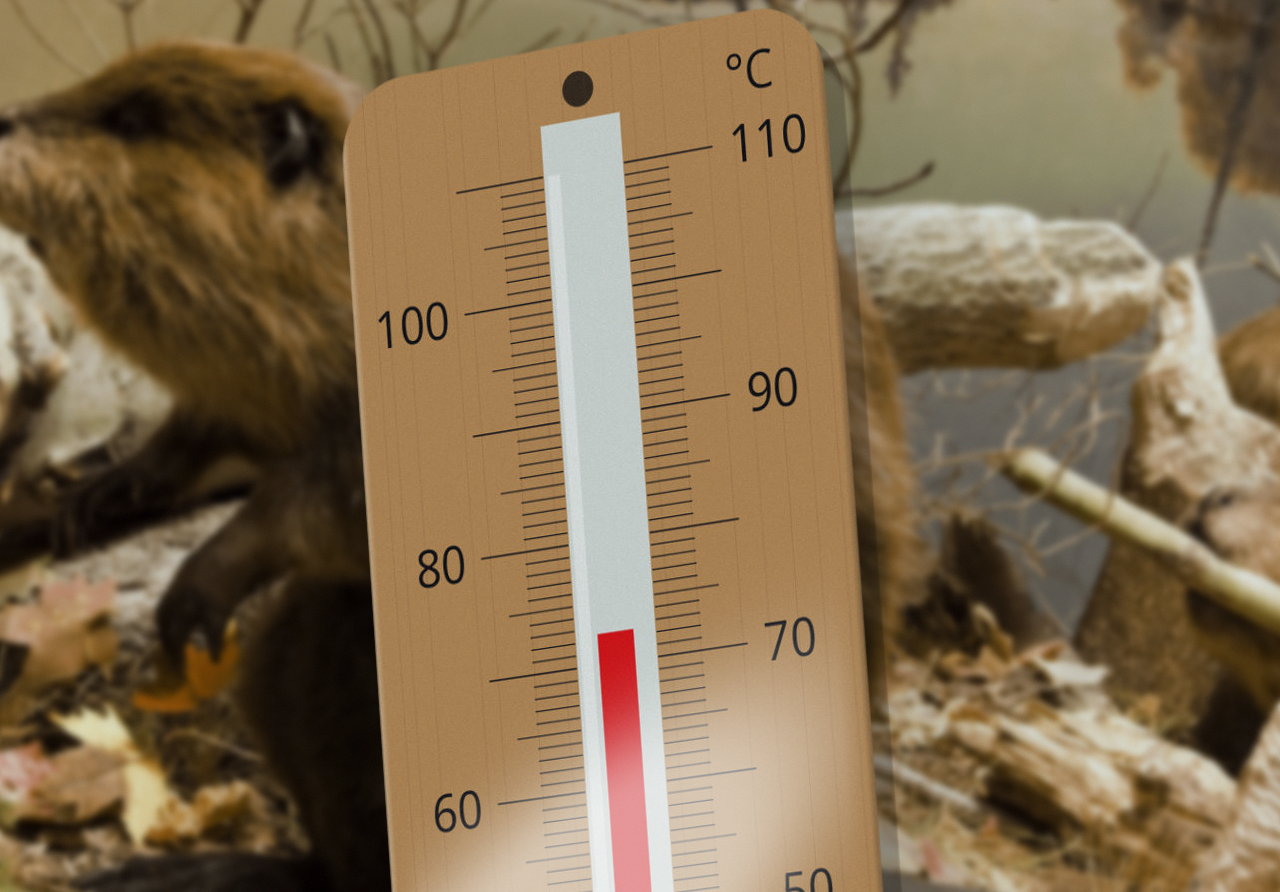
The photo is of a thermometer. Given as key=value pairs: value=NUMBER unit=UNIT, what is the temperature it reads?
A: value=72.5 unit=°C
